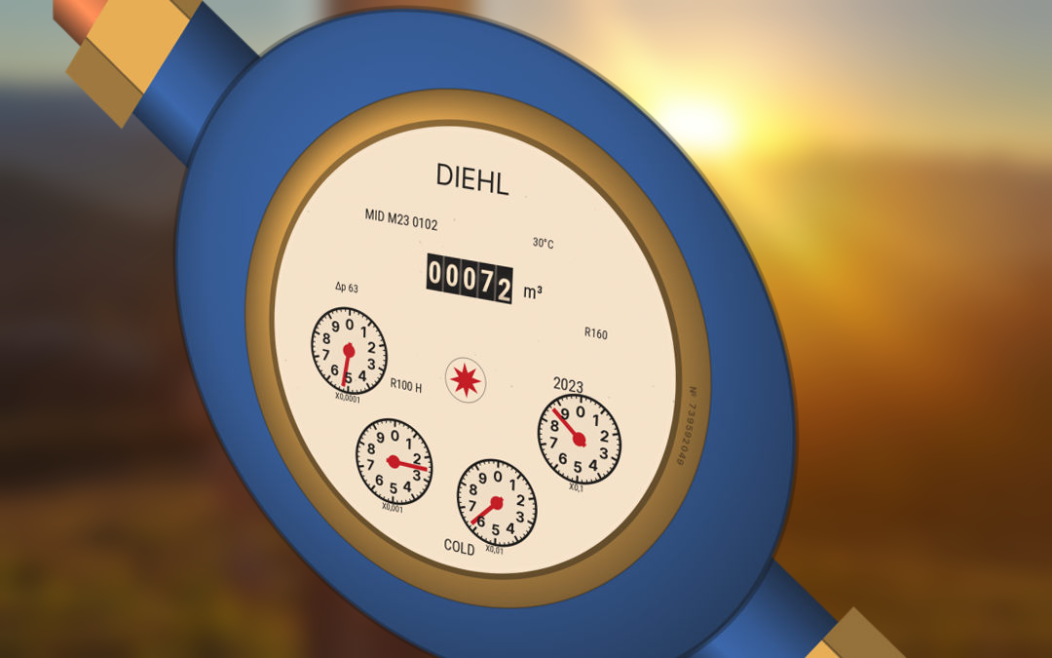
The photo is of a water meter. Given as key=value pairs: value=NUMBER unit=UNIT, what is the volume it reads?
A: value=71.8625 unit=m³
